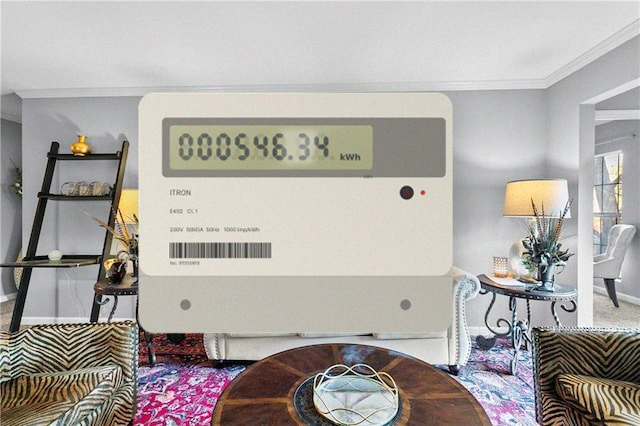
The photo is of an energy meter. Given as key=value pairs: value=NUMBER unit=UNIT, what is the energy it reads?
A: value=546.34 unit=kWh
